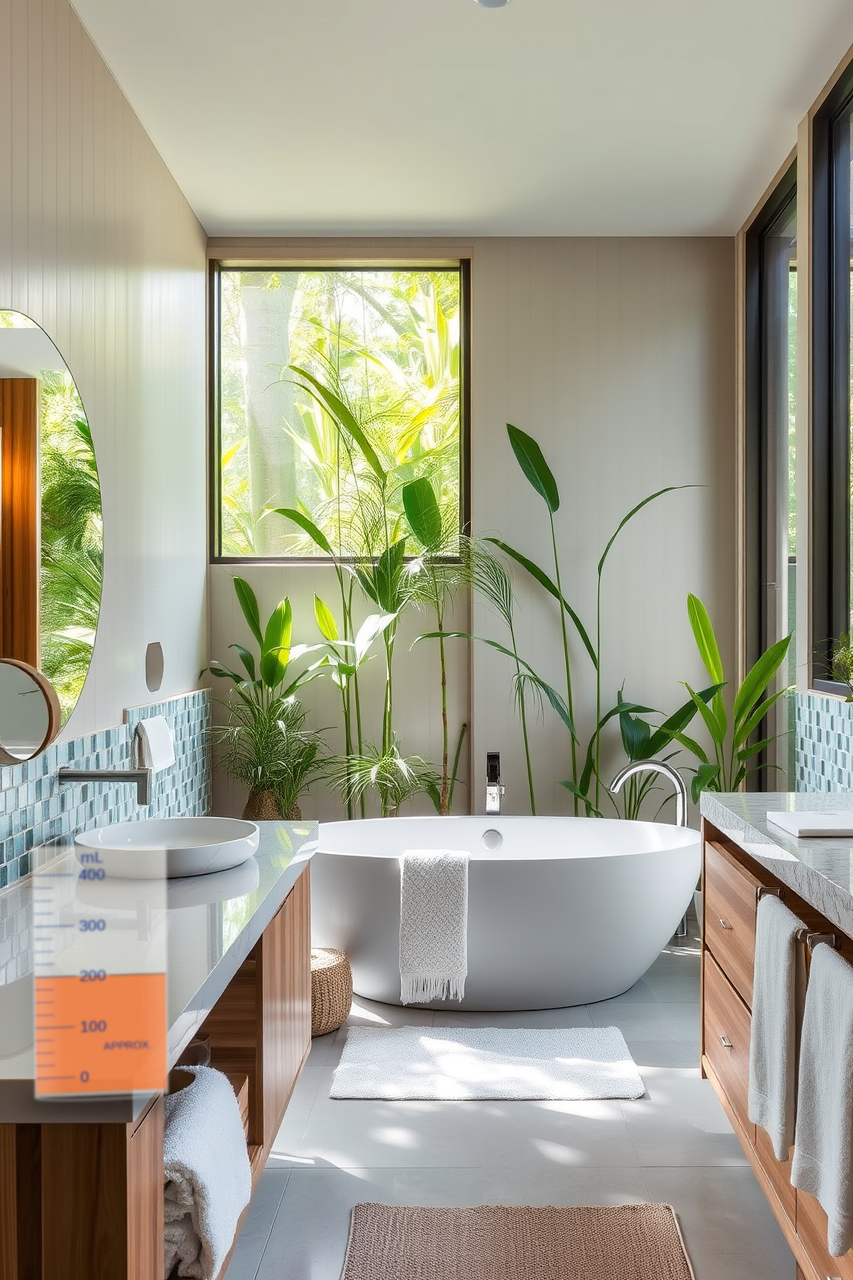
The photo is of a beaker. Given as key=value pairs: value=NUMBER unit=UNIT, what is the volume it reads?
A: value=200 unit=mL
